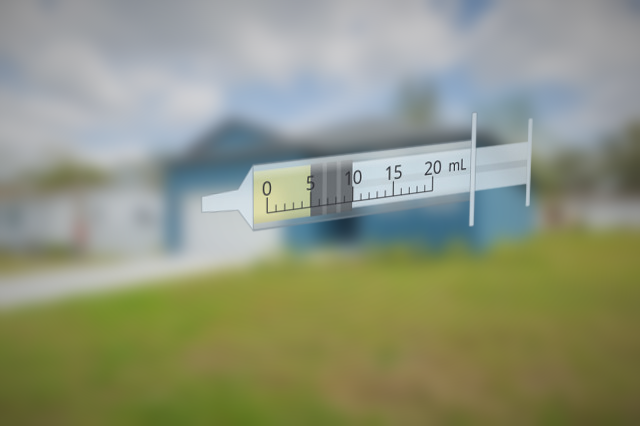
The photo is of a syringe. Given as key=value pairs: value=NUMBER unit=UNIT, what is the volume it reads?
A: value=5 unit=mL
